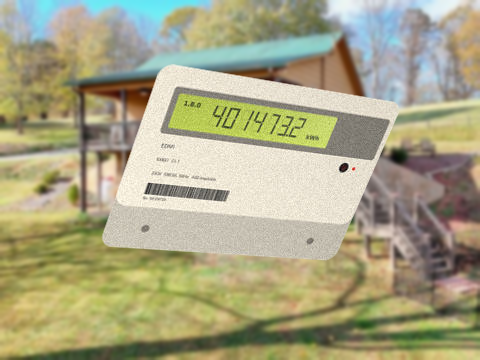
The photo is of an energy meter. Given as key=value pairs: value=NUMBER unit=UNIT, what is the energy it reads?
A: value=401473.2 unit=kWh
